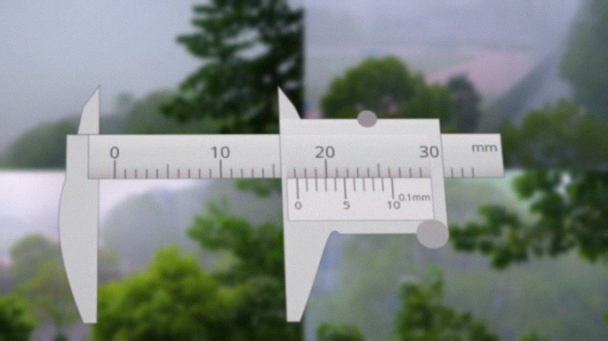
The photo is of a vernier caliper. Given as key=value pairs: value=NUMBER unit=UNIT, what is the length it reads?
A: value=17.2 unit=mm
